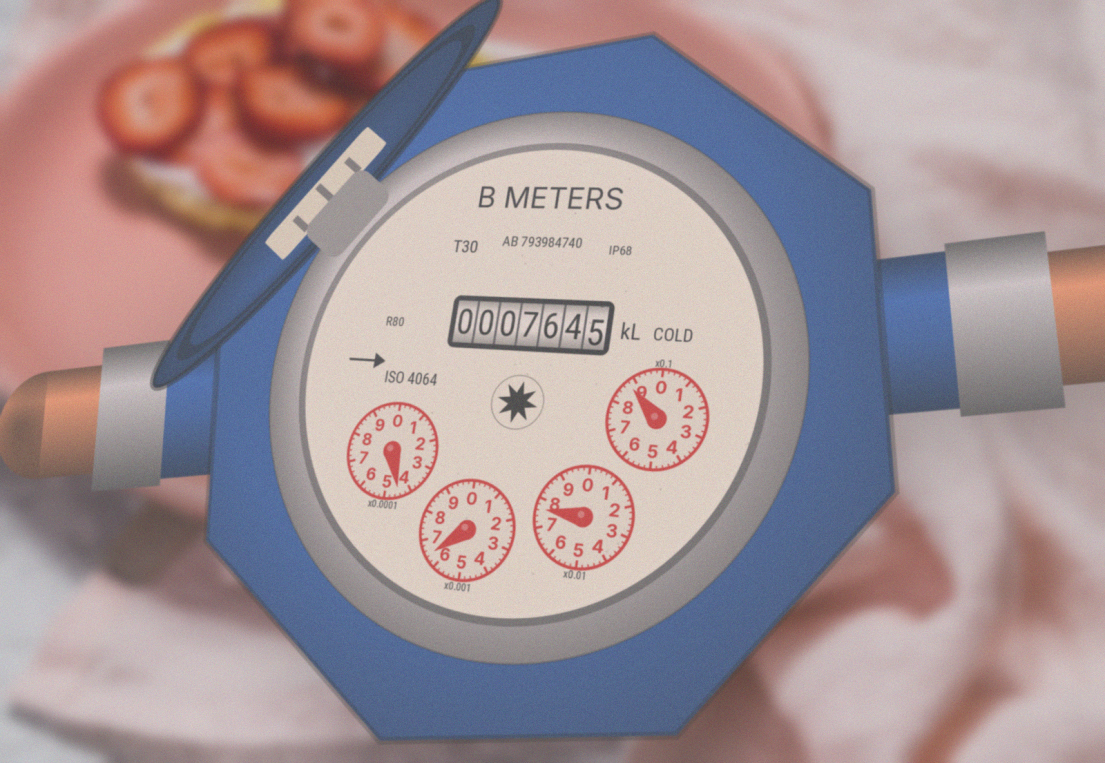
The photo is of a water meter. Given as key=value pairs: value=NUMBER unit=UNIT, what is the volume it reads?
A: value=7644.8764 unit=kL
